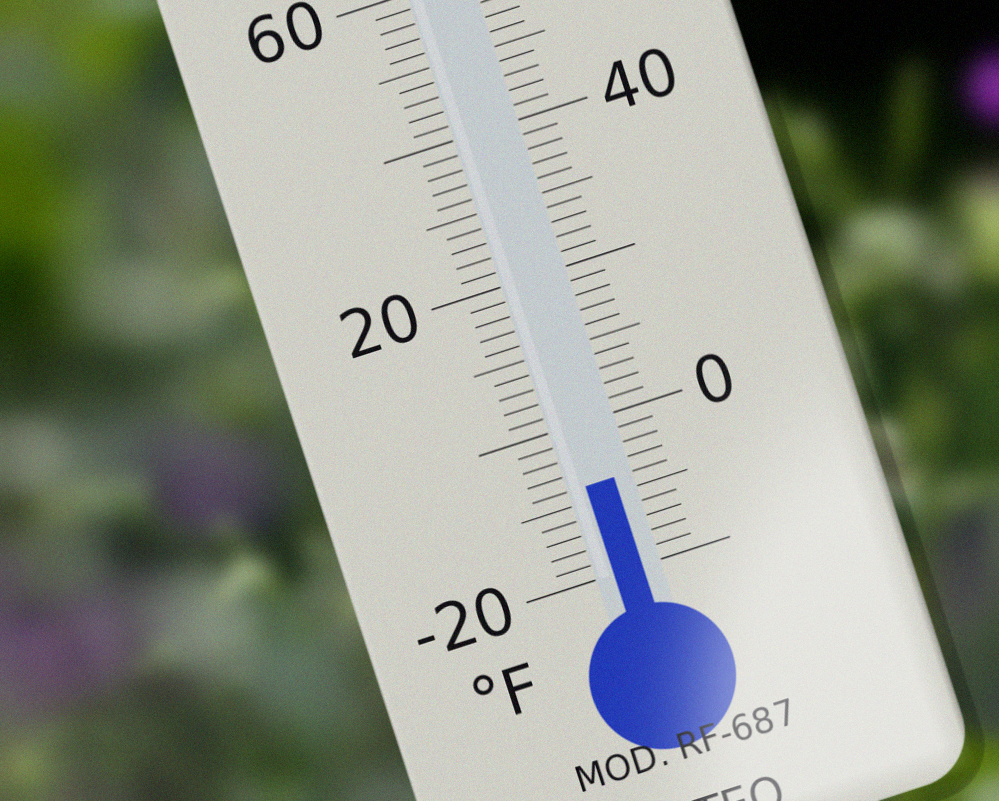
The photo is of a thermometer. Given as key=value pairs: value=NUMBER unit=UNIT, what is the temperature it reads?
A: value=-8 unit=°F
